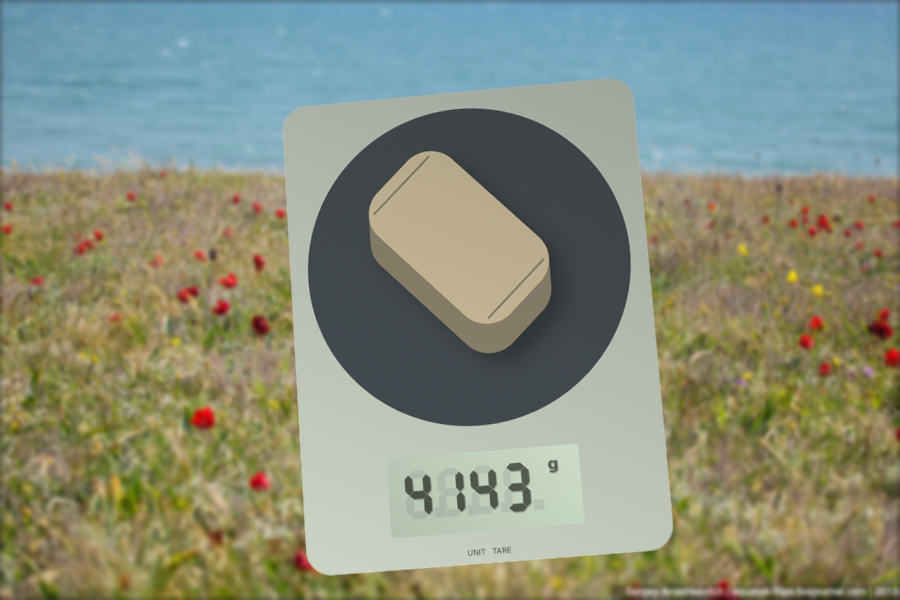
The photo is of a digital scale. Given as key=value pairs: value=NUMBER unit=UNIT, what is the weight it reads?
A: value=4143 unit=g
